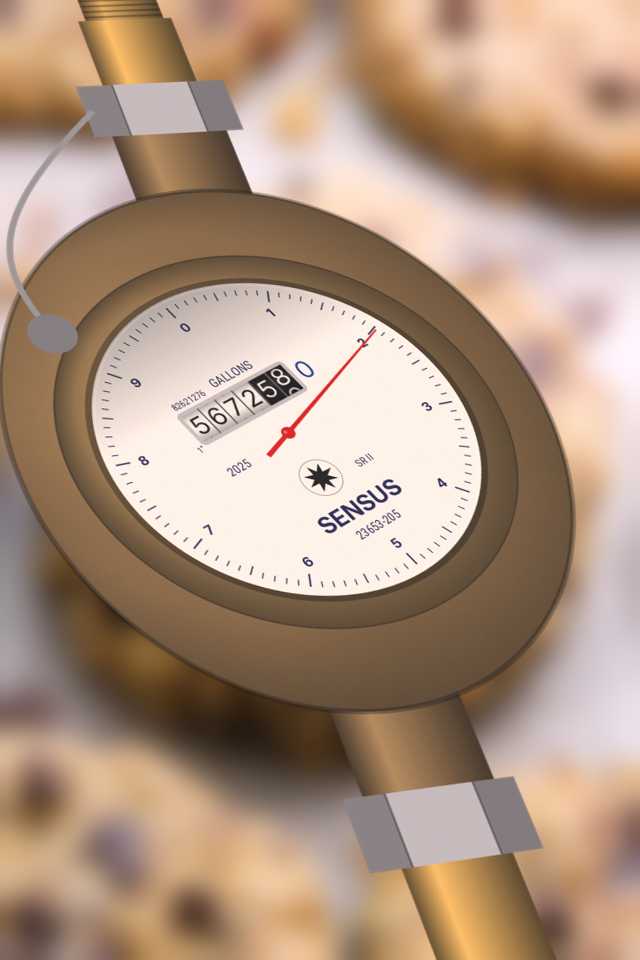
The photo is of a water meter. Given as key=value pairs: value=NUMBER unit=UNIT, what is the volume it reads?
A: value=5672582.0 unit=gal
